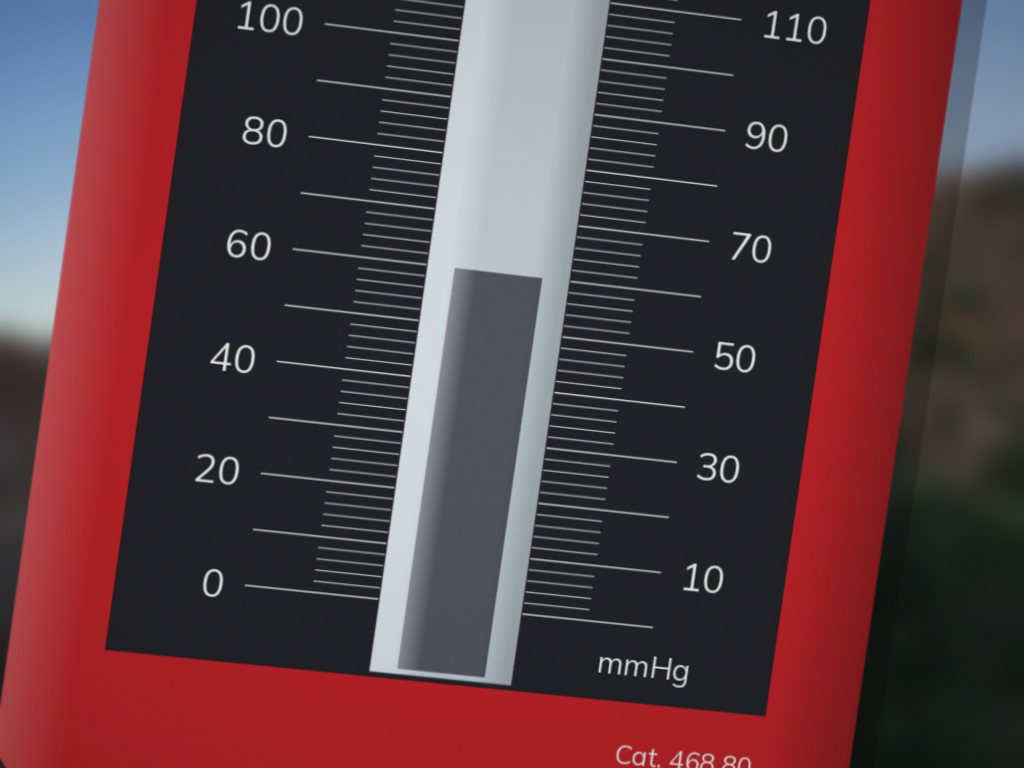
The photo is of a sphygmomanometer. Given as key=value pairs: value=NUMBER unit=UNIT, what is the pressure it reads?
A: value=60 unit=mmHg
